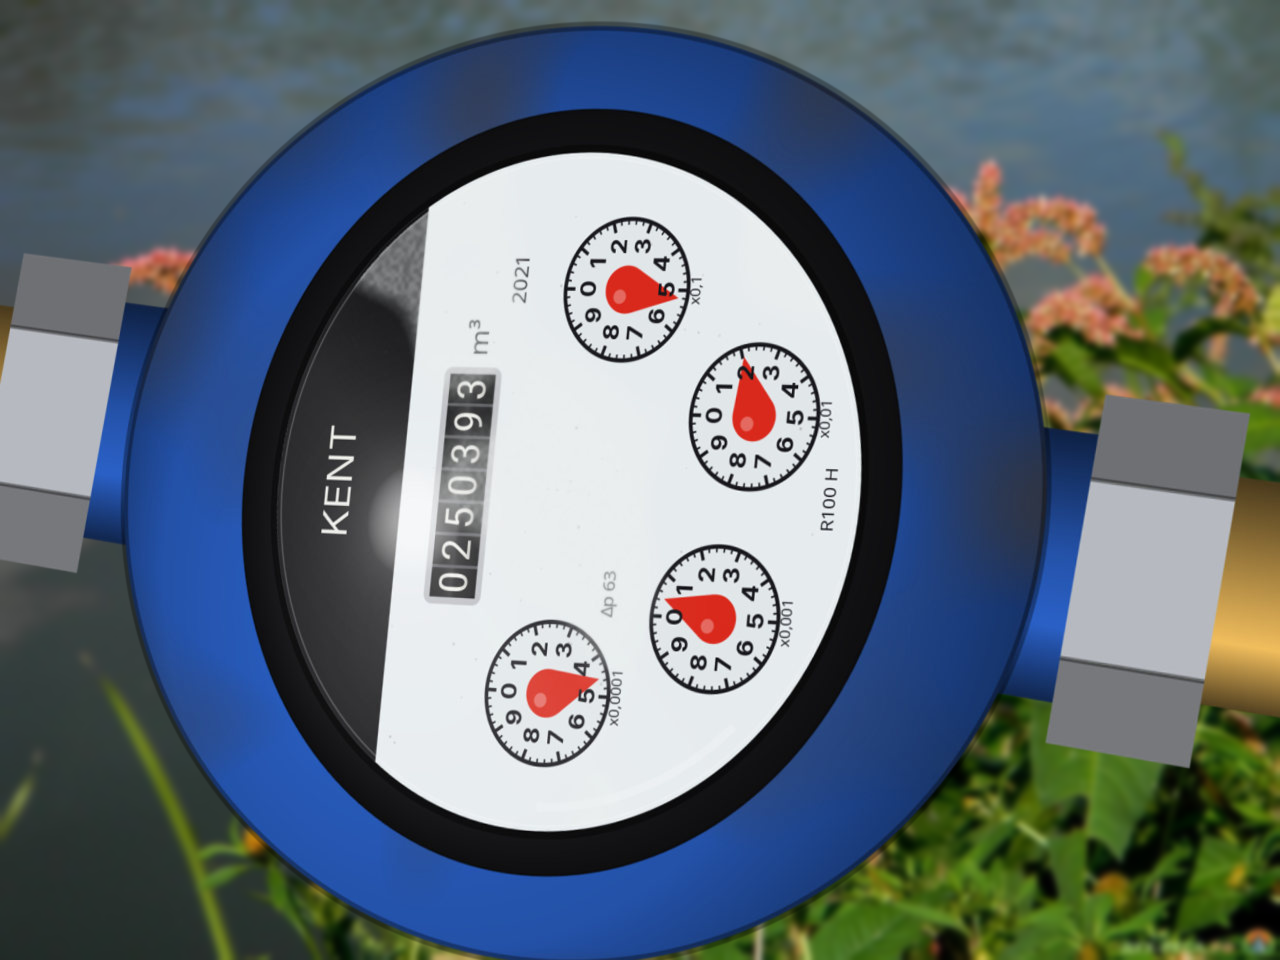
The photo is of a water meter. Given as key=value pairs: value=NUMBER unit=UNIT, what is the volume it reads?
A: value=250393.5204 unit=m³
